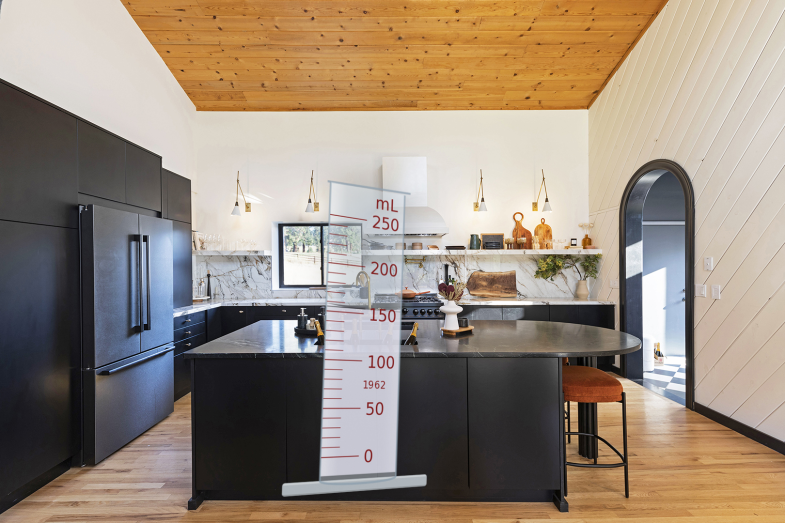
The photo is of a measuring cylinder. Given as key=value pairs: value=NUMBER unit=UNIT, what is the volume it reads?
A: value=155 unit=mL
